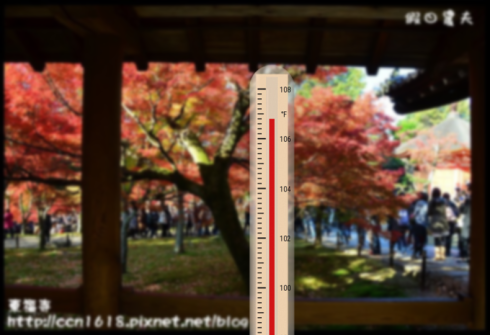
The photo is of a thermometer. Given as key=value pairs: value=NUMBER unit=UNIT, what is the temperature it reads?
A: value=106.8 unit=°F
